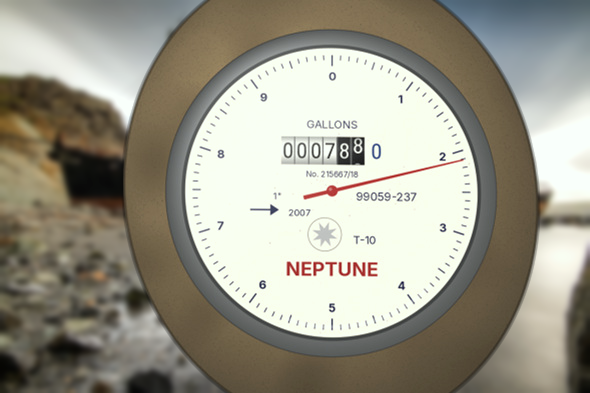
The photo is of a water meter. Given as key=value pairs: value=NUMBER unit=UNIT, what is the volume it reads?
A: value=7882.1 unit=gal
